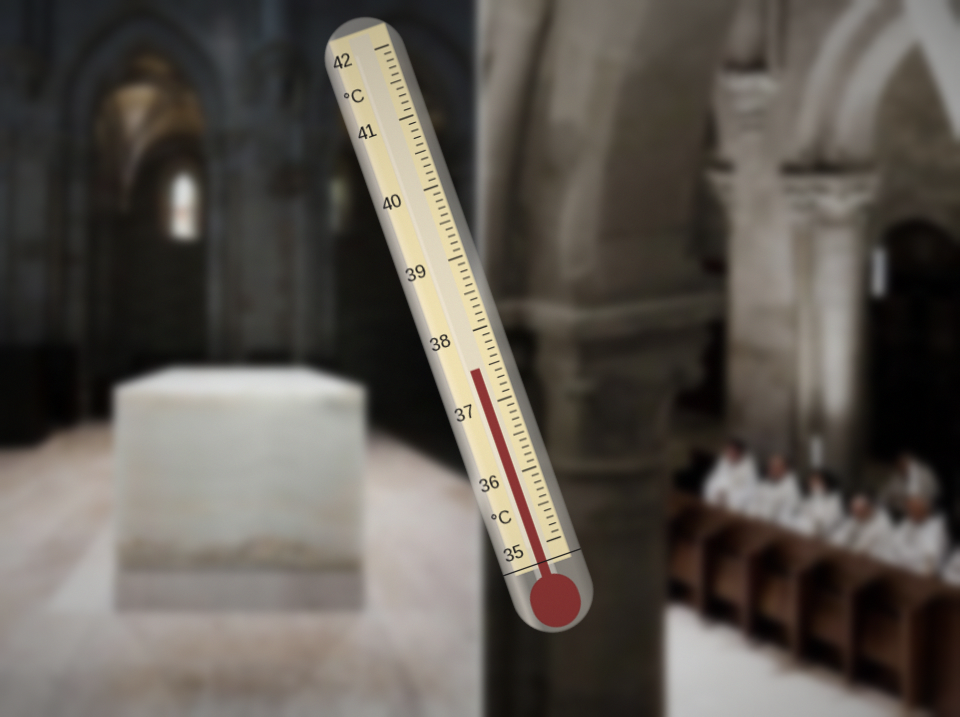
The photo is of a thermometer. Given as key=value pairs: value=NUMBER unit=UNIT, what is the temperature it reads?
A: value=37.5 unit=°C
